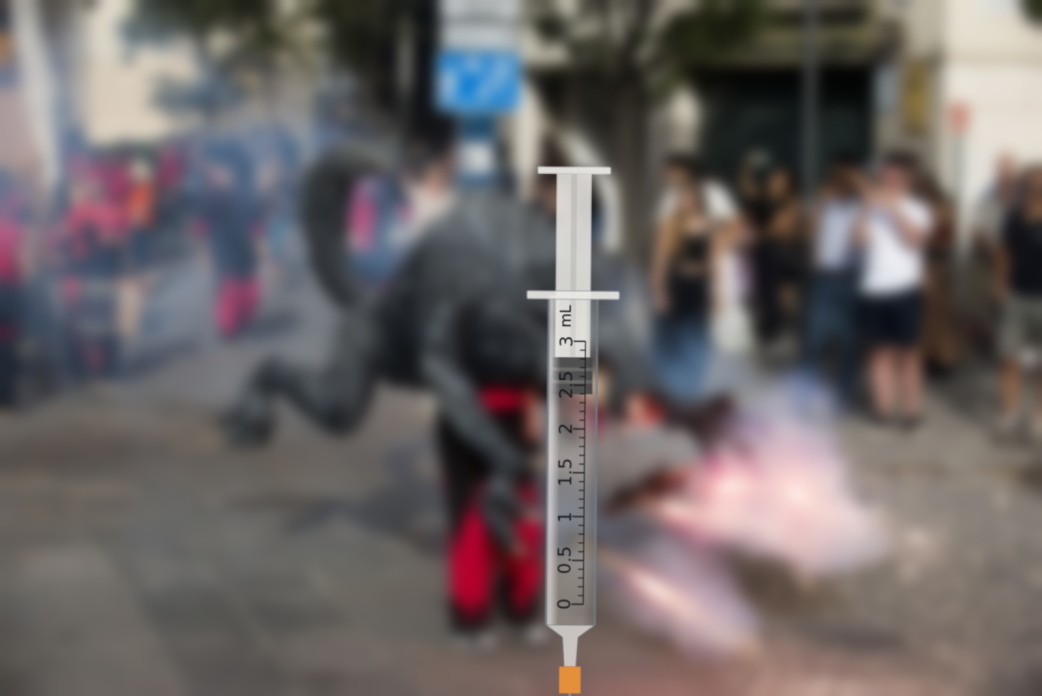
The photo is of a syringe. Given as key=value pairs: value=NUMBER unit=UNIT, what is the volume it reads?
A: value=2.4 unit=mL
